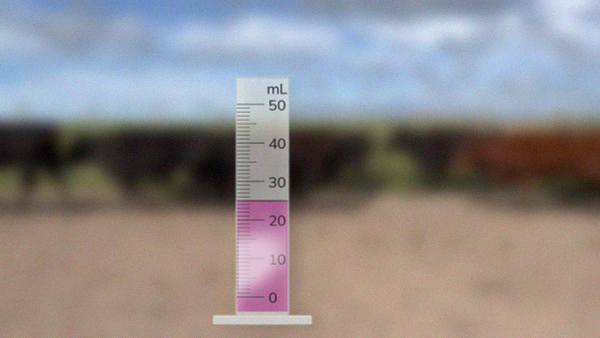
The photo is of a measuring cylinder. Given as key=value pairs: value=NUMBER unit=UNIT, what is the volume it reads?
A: value=25 unit=mL
